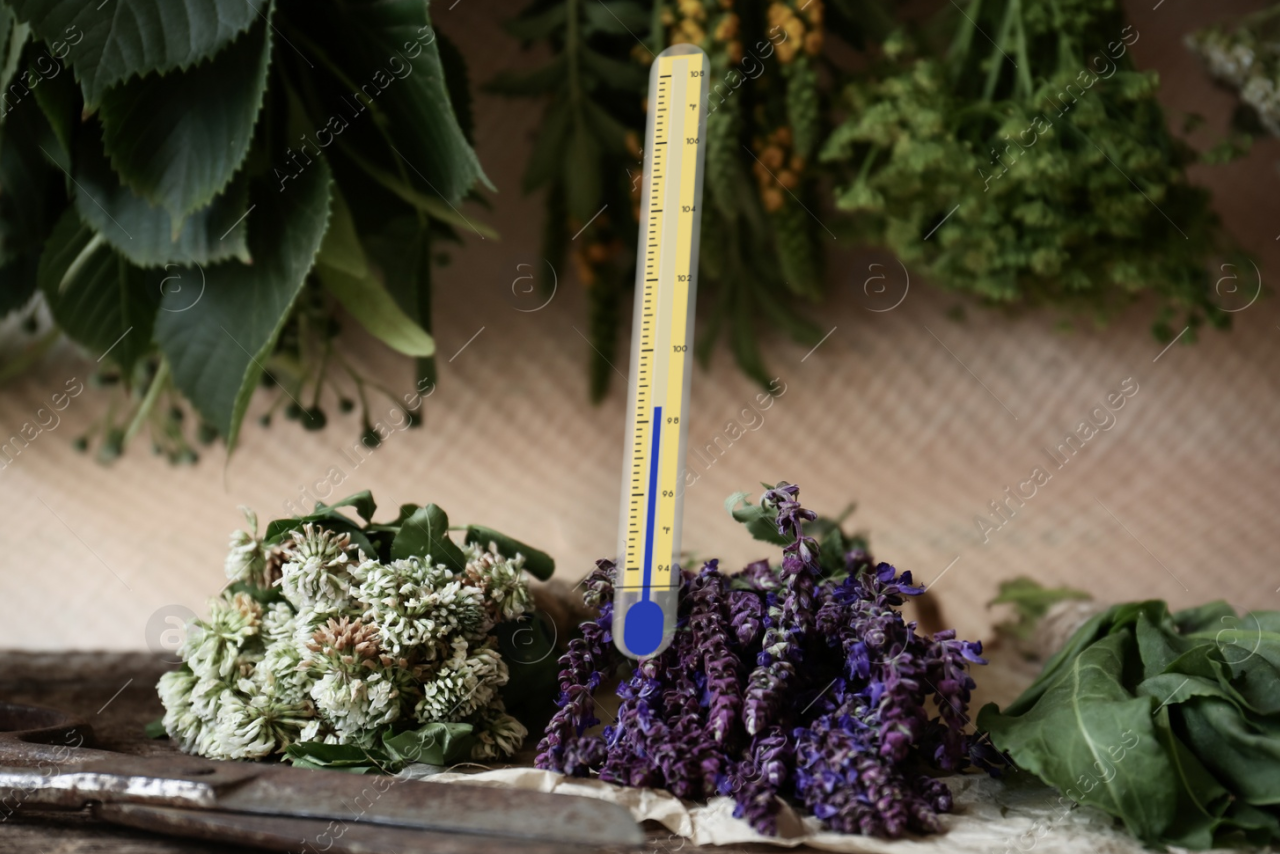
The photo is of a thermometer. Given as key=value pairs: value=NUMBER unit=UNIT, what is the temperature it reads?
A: value=98.4 unit=°F
